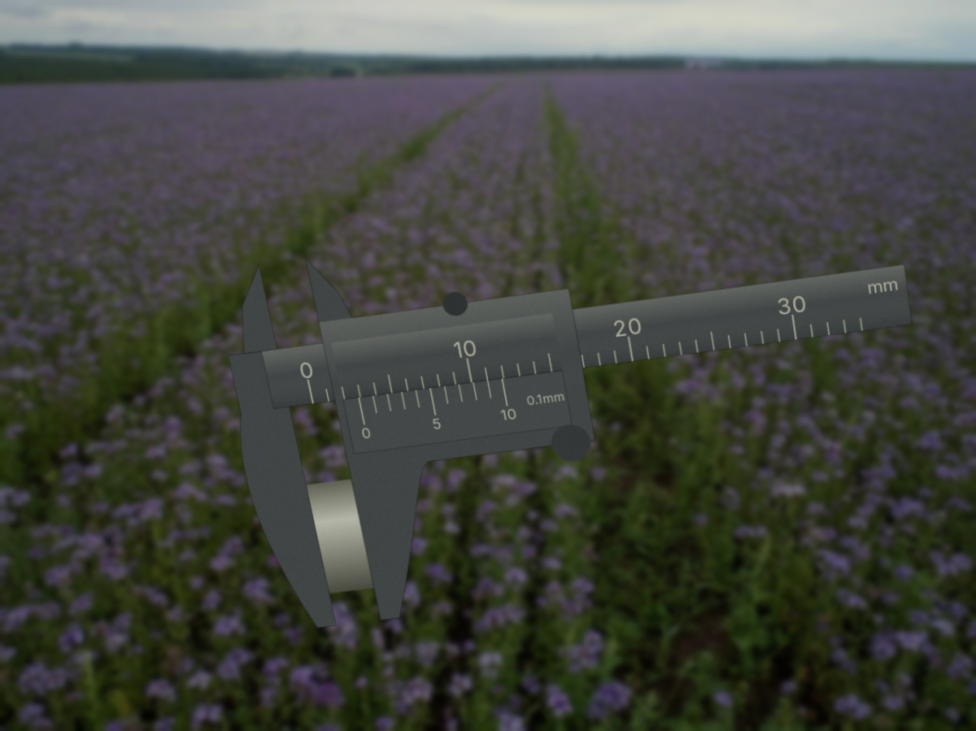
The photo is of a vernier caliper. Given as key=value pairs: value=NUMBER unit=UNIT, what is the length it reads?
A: value=2.9 unit=mm
